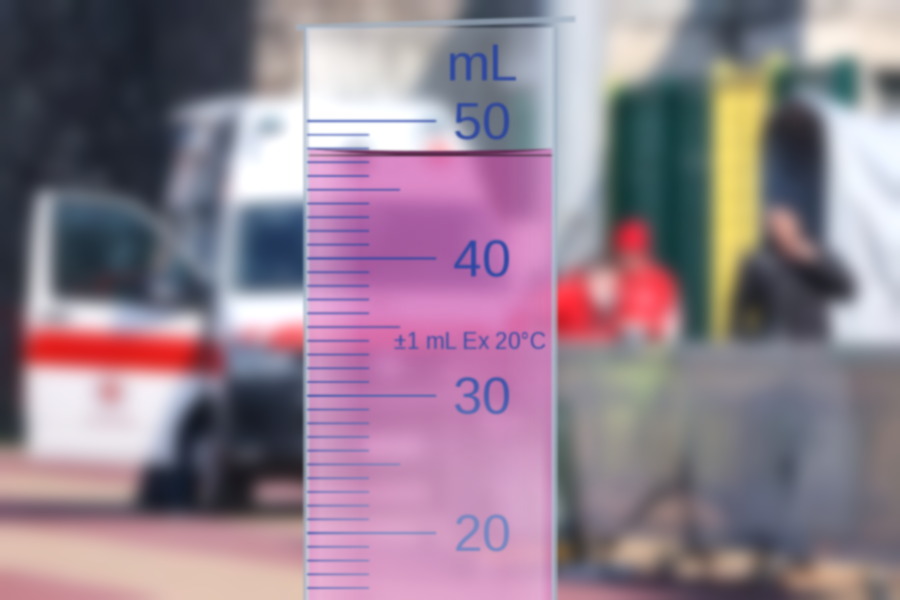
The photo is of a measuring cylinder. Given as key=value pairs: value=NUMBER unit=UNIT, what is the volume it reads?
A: value=47.5 unit=mL
